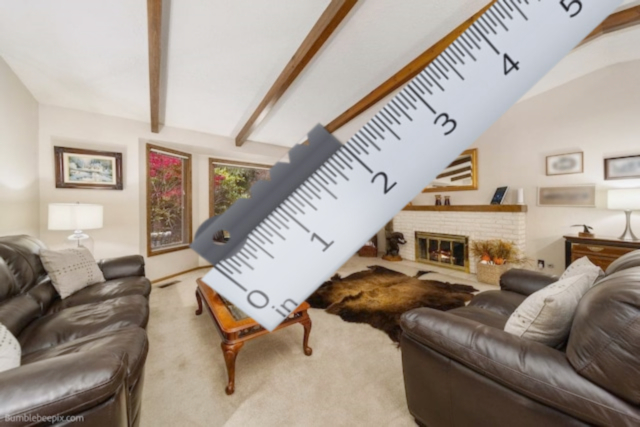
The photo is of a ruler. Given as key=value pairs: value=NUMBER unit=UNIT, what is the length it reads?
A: value=2 unit=in
